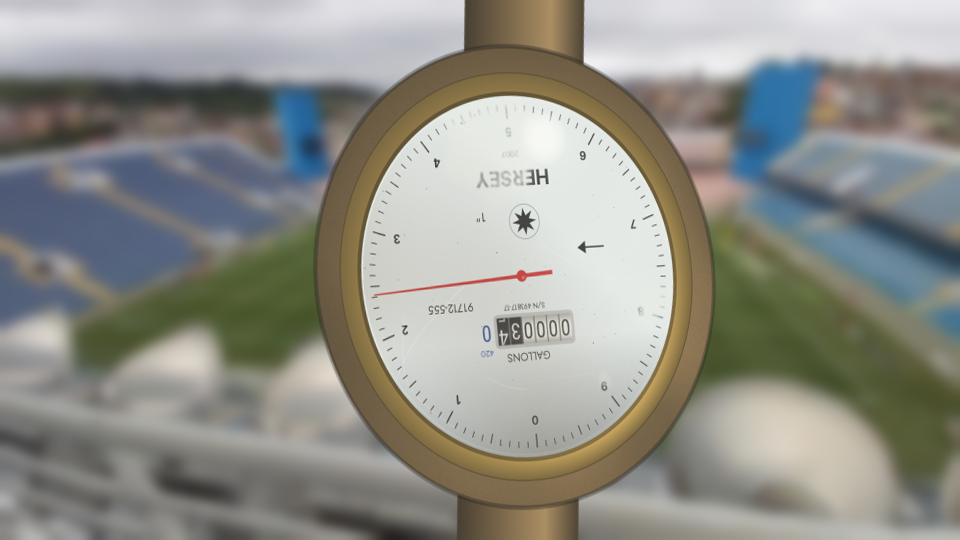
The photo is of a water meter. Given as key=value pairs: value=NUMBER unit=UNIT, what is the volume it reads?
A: value=342.4 unit=gal
